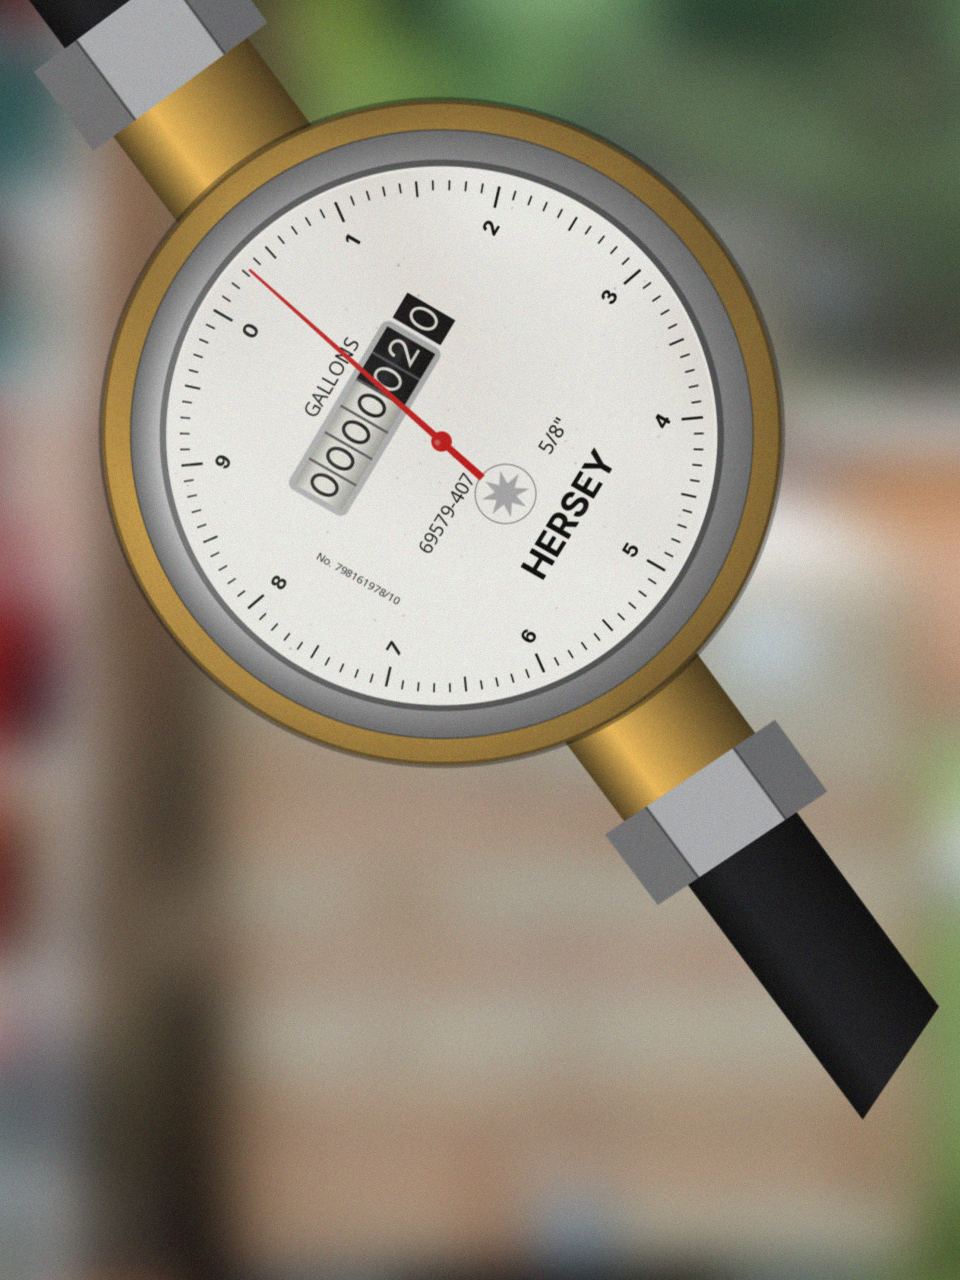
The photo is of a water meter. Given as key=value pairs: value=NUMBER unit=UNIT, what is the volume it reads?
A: value=20.3 unit=gal
